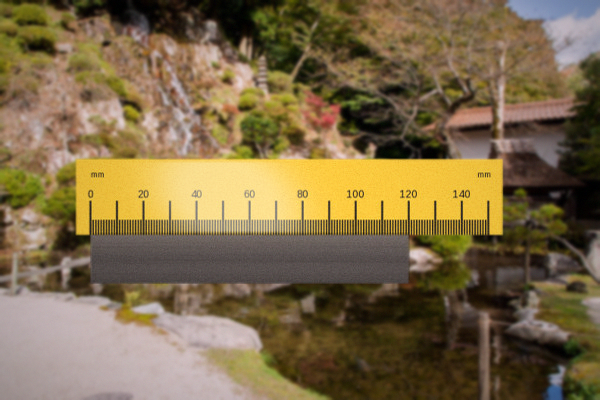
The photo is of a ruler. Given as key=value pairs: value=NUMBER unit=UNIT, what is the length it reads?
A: value=120 unit=mm
